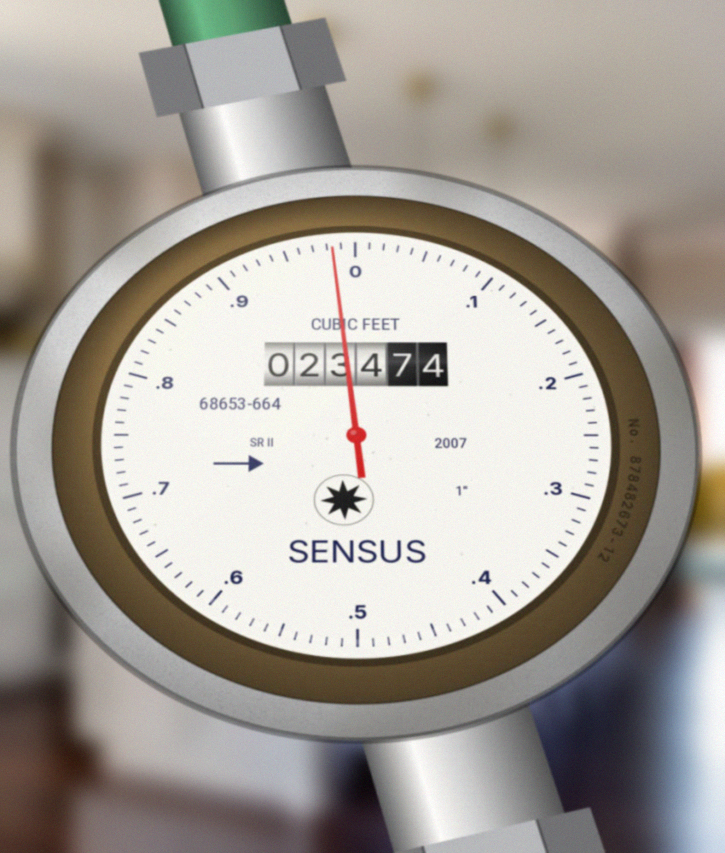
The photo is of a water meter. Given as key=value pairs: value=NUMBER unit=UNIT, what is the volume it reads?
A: value=23473.98 unit=ft³
